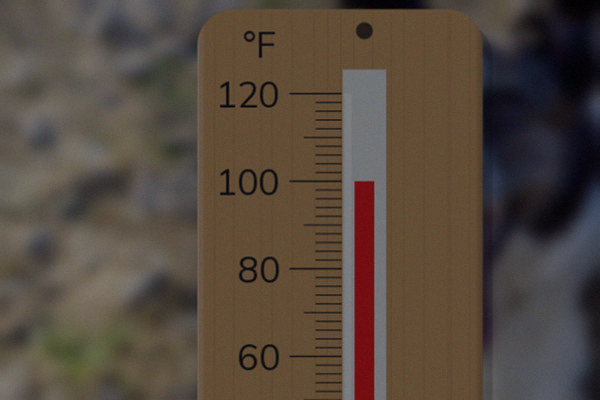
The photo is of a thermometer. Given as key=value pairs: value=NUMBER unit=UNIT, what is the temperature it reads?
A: value=100 unit=°F
